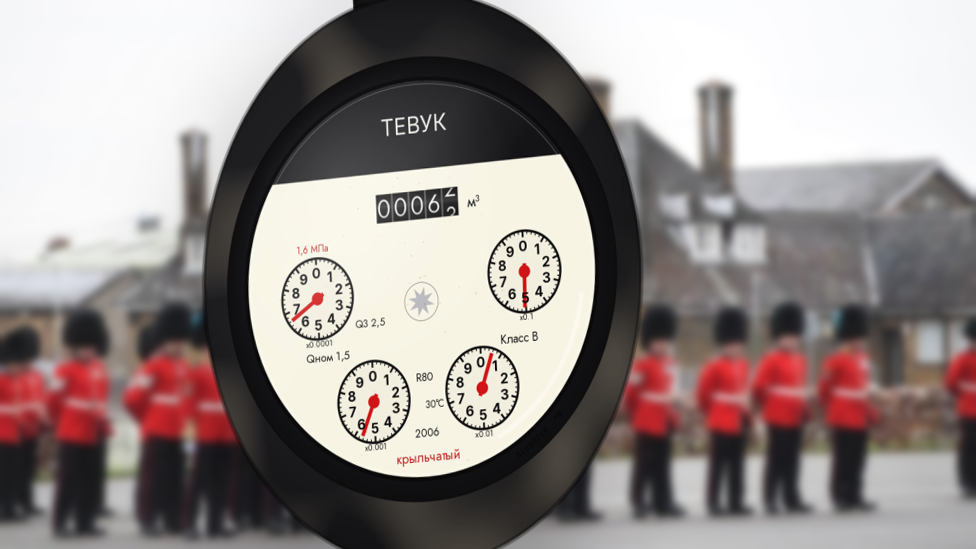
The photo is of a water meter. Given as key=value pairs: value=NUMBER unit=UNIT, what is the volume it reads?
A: value=62.5056 unit=m³
